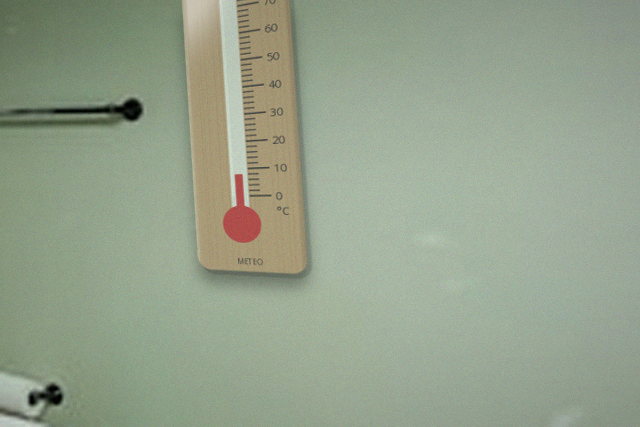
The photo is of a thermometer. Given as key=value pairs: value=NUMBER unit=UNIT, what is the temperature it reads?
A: value=8 unit=°C
